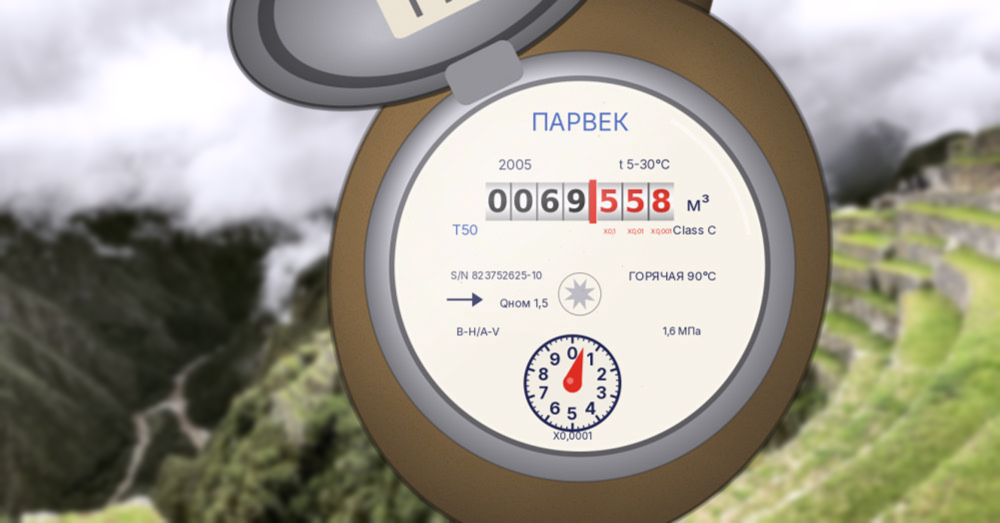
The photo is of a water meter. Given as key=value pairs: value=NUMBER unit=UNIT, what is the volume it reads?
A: value=69.5580 unit=m³
